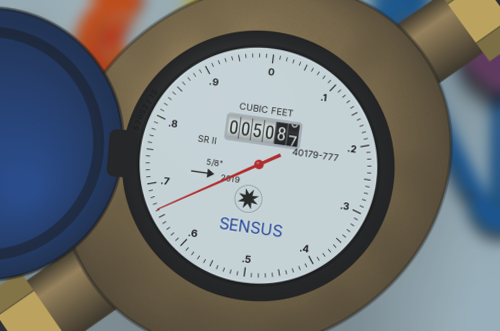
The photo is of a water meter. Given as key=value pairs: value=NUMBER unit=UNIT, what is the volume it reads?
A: value=5086.66 unit=ft³
